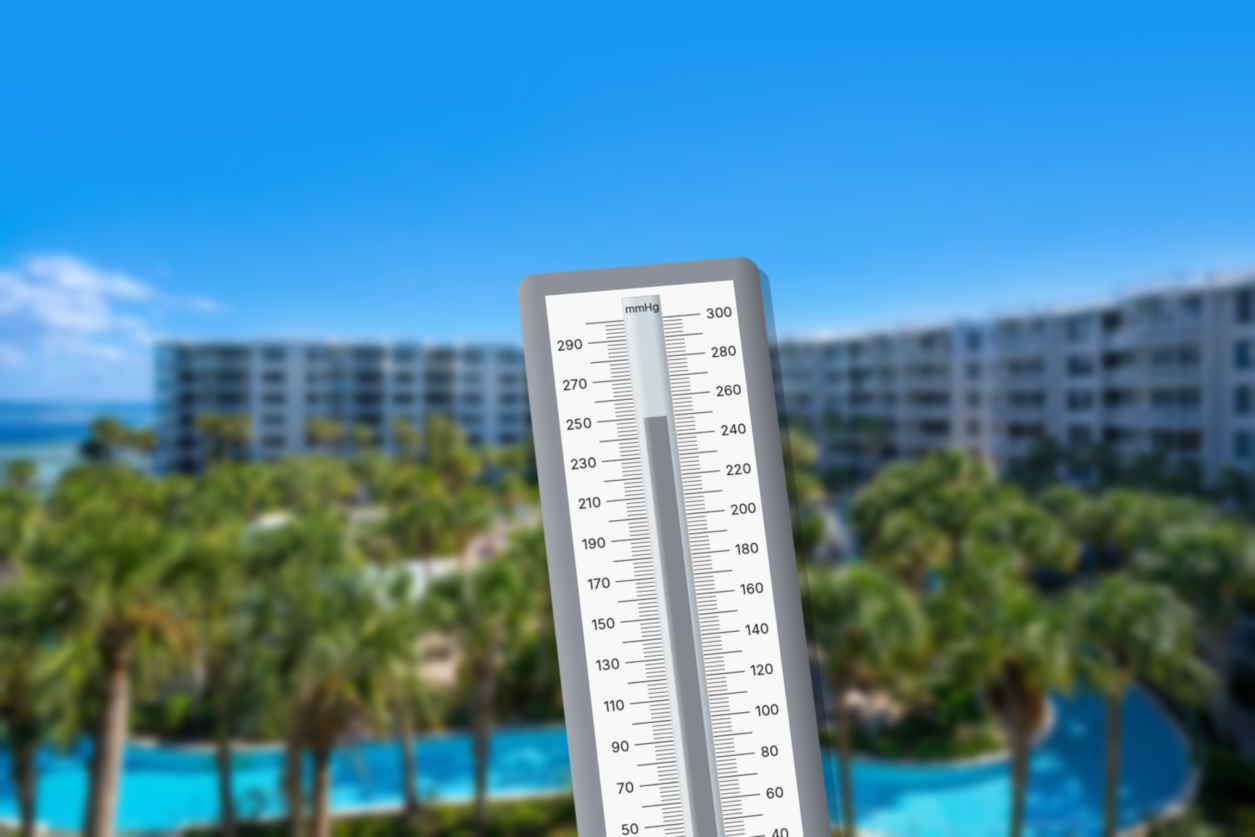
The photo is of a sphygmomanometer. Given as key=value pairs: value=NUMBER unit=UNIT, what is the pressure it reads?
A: value=250 unit=mmHg
